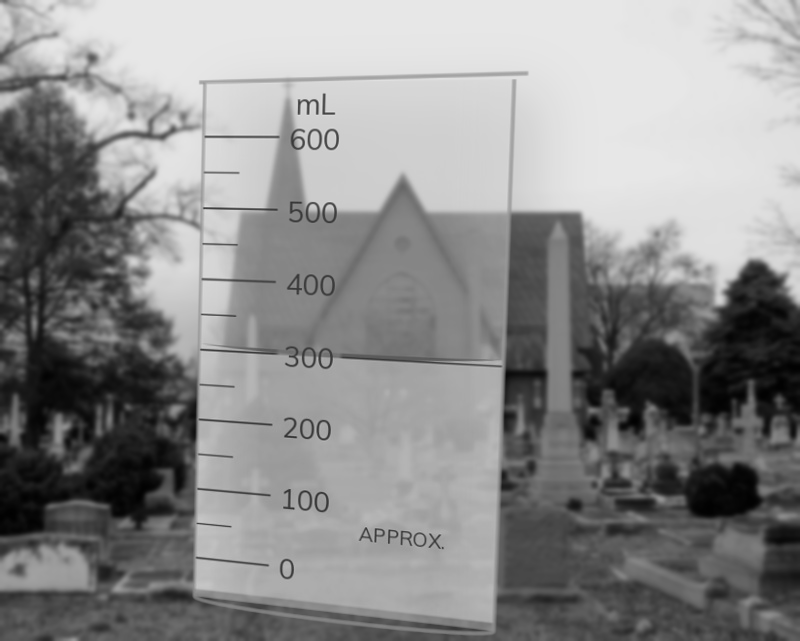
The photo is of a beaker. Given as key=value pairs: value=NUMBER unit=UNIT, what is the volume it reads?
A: value=300 unit=mL
